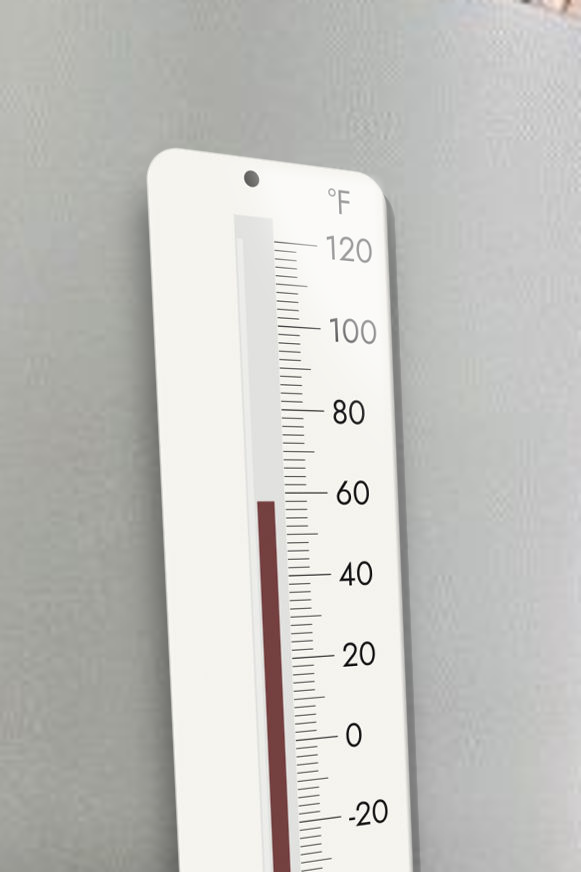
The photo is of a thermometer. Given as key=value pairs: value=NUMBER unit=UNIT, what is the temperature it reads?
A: value=58 unit=°F
